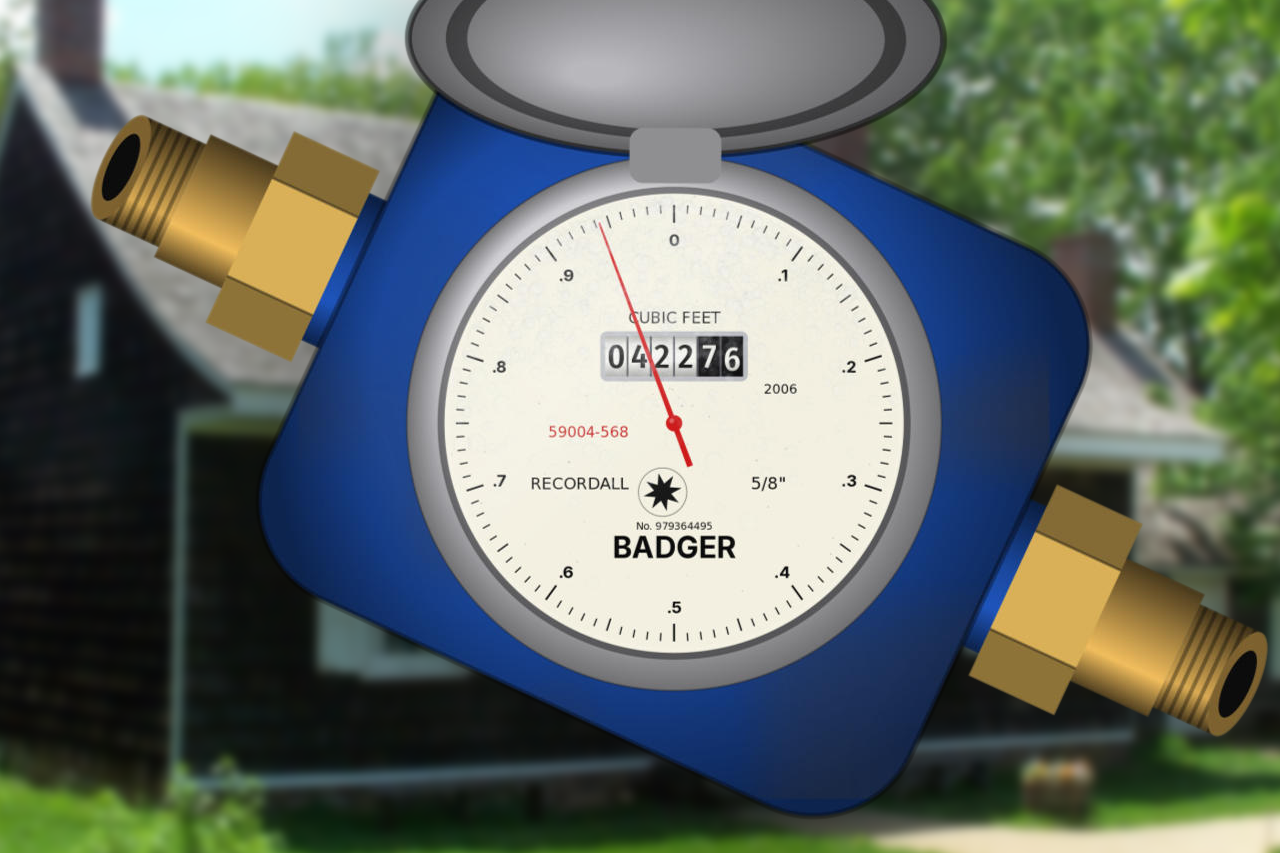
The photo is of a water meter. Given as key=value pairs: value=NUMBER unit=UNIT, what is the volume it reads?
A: value=42275.94 unit=ft³
